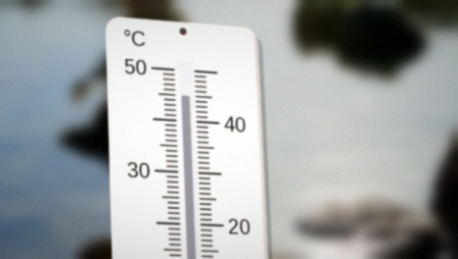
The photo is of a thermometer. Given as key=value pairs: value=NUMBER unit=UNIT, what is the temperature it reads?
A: value=45 unit=°C
